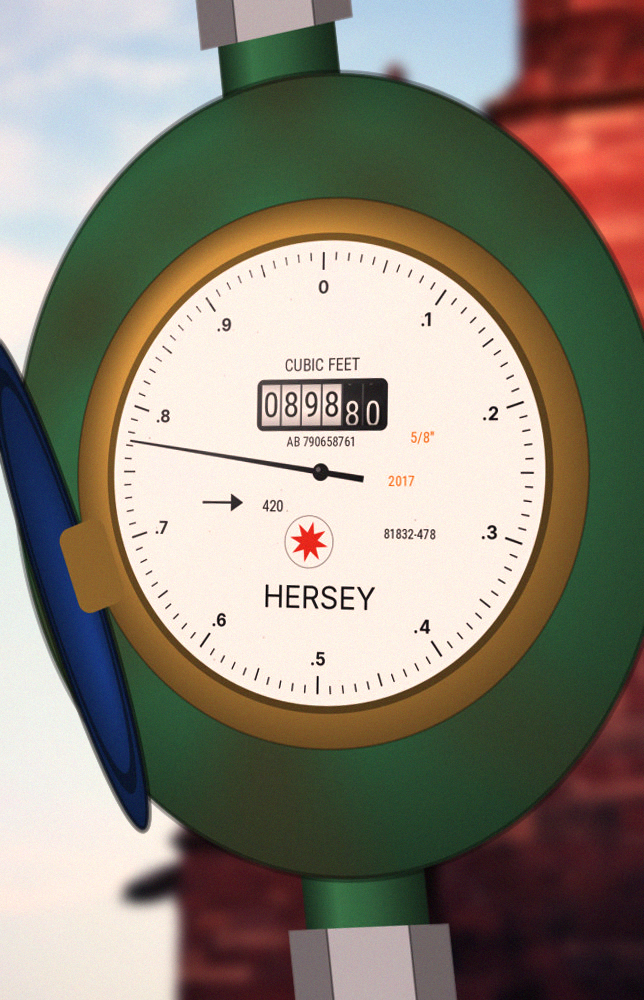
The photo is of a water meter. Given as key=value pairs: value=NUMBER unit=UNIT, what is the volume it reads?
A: value=89879.77 unit=ft³
